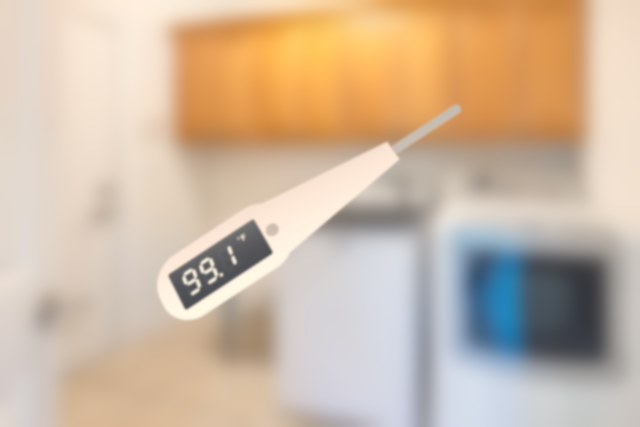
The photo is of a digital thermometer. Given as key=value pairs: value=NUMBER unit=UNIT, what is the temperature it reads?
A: value=99.1 unit=°F
